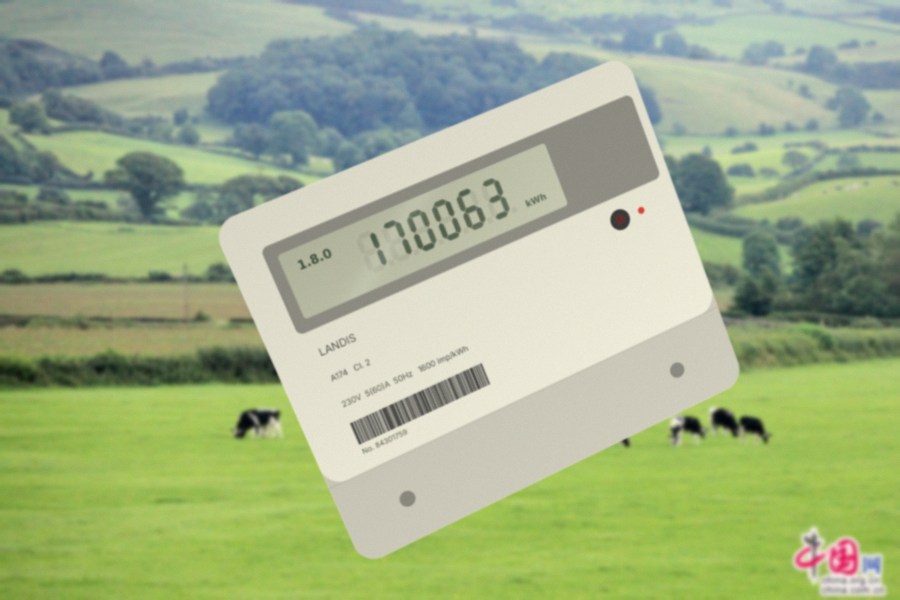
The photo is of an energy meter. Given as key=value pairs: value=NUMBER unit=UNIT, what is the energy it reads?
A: value=170063 unit=kWh
